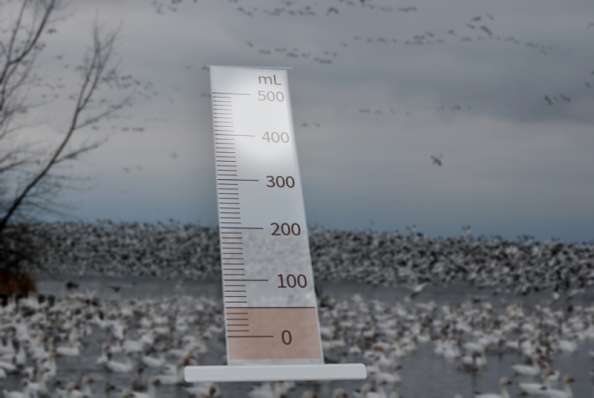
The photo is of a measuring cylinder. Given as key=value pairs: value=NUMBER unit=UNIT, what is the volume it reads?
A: value=50 unit=mL
